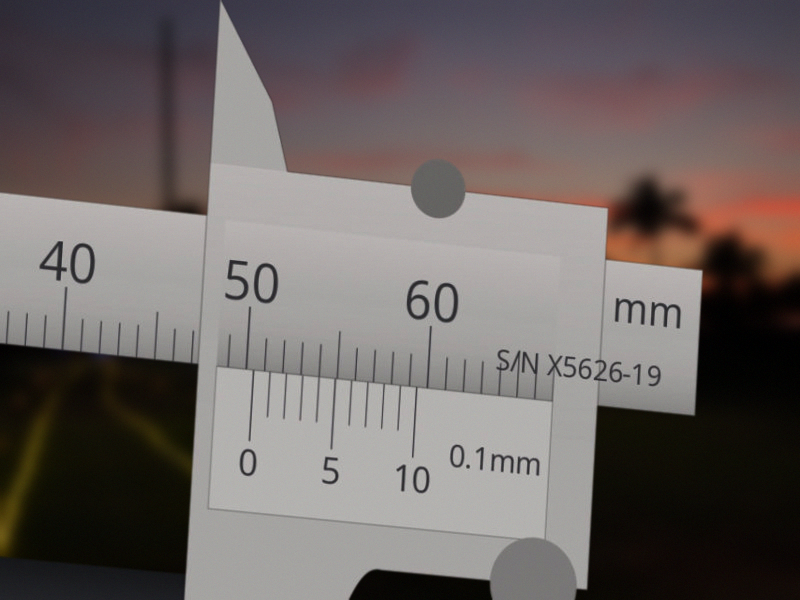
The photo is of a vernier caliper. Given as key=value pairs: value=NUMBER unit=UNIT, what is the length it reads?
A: value=50.4 unit=mm
